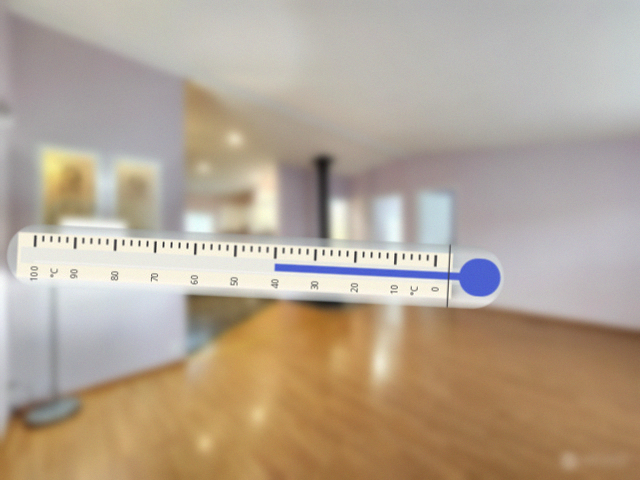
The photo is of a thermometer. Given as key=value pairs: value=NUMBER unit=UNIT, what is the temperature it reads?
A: value=40 unit=°C
